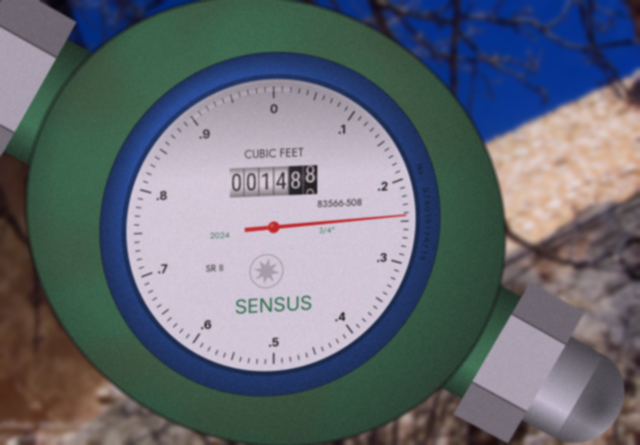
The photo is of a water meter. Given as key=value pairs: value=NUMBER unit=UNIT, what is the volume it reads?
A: value=1488.24 unit=ft³
